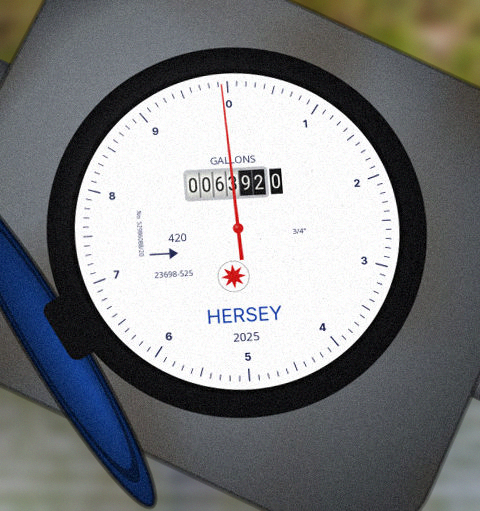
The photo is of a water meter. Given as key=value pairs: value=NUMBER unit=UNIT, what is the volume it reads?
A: value=63919.9 unit=gal
